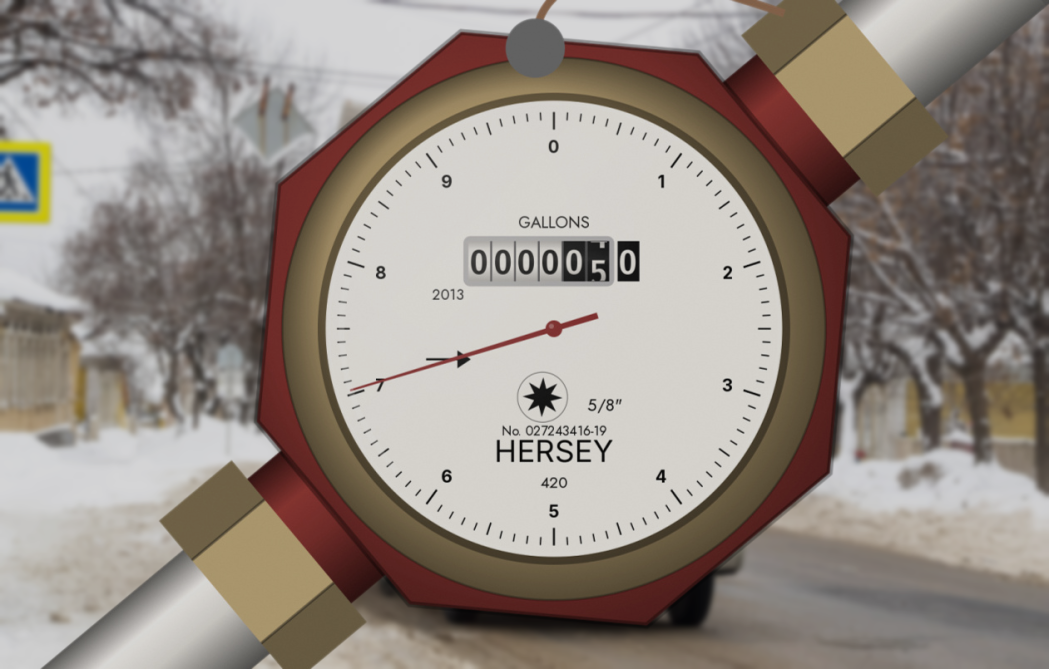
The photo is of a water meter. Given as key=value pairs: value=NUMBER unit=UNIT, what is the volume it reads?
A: value=47.0 unit=gal
